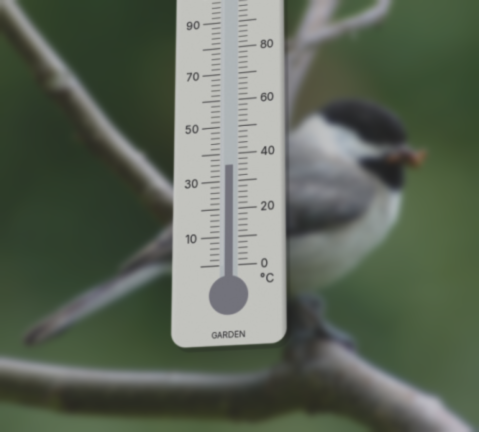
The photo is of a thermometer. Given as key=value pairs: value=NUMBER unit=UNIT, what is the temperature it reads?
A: value=36 unit=°C
